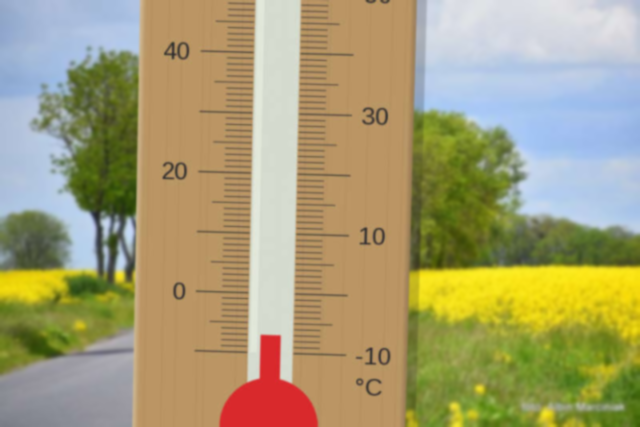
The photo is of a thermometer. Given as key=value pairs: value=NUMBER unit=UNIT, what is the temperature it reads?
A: value=-7 unit=°C
